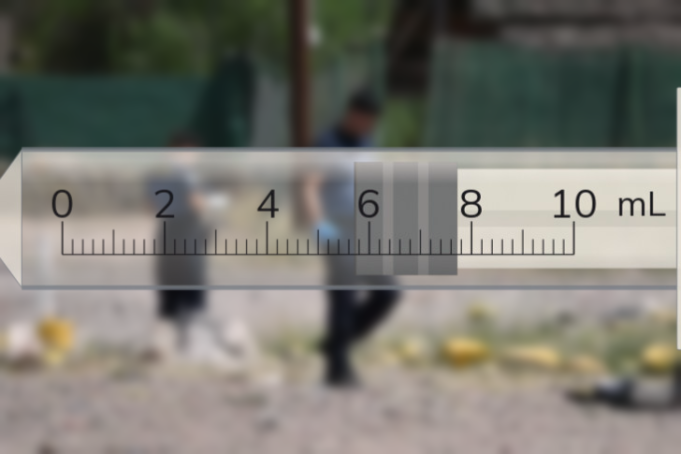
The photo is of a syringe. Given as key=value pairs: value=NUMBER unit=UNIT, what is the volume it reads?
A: value=5.7 unit=mL
